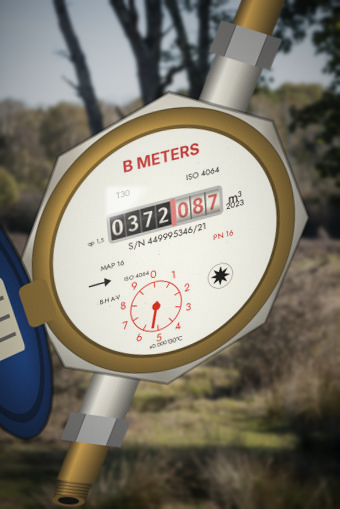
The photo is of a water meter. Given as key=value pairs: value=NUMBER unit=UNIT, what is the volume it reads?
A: value=372.0875 unit=m³
